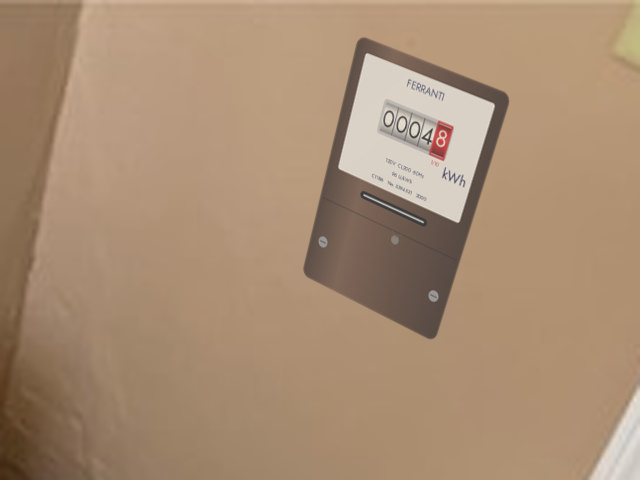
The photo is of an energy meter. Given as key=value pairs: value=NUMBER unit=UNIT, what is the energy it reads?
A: value=4.8 unit=kWh
